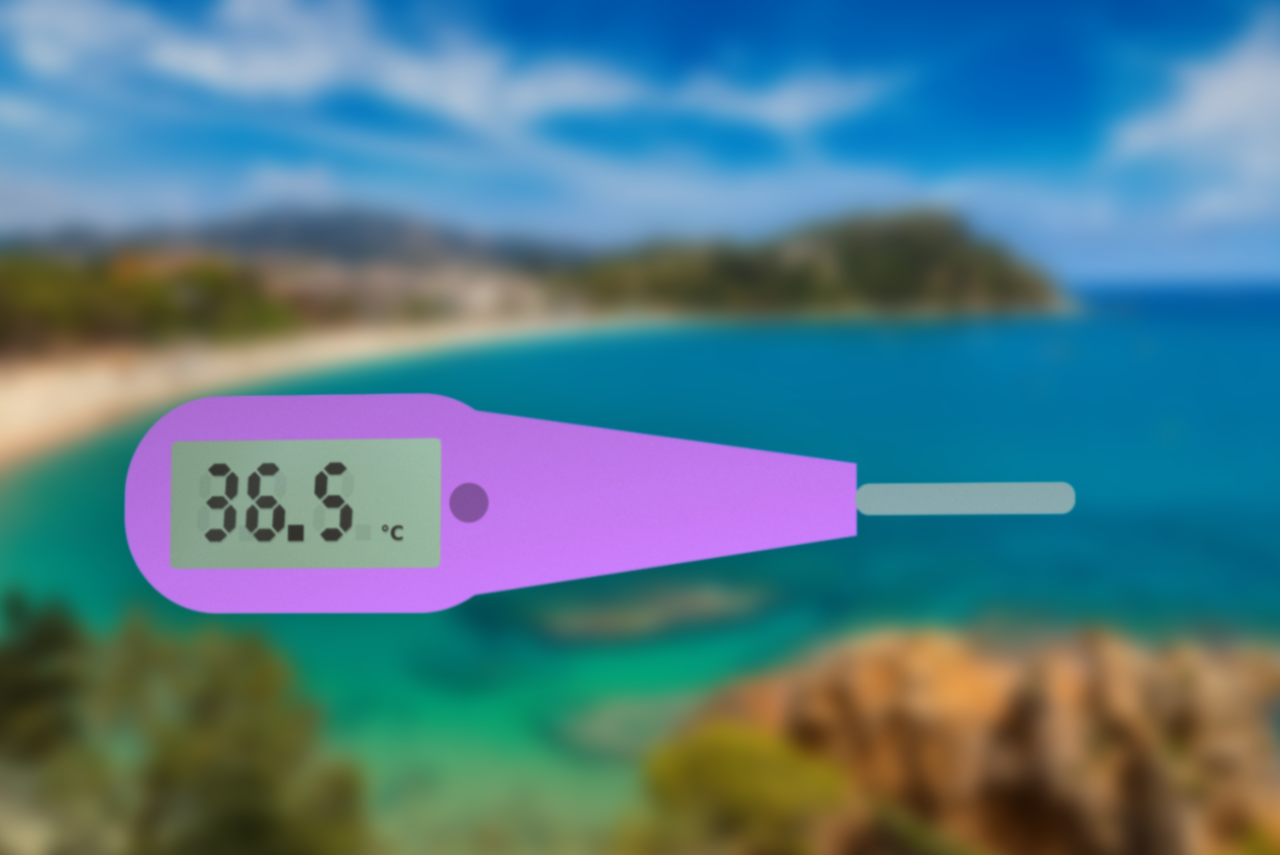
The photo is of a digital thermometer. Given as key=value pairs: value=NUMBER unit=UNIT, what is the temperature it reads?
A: value=36.5 unit=°C
